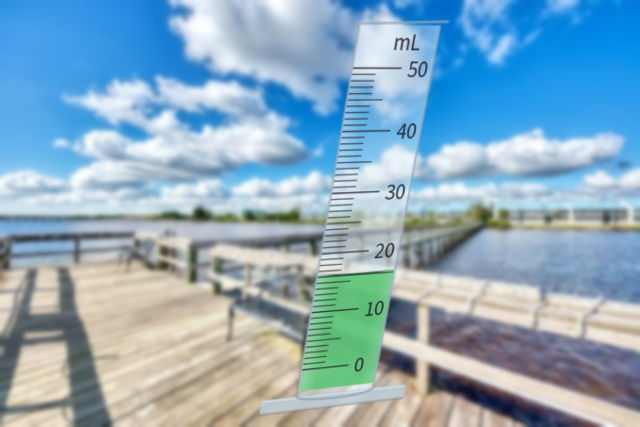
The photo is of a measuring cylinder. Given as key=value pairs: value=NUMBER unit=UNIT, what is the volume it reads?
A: value=16 unit=mL
